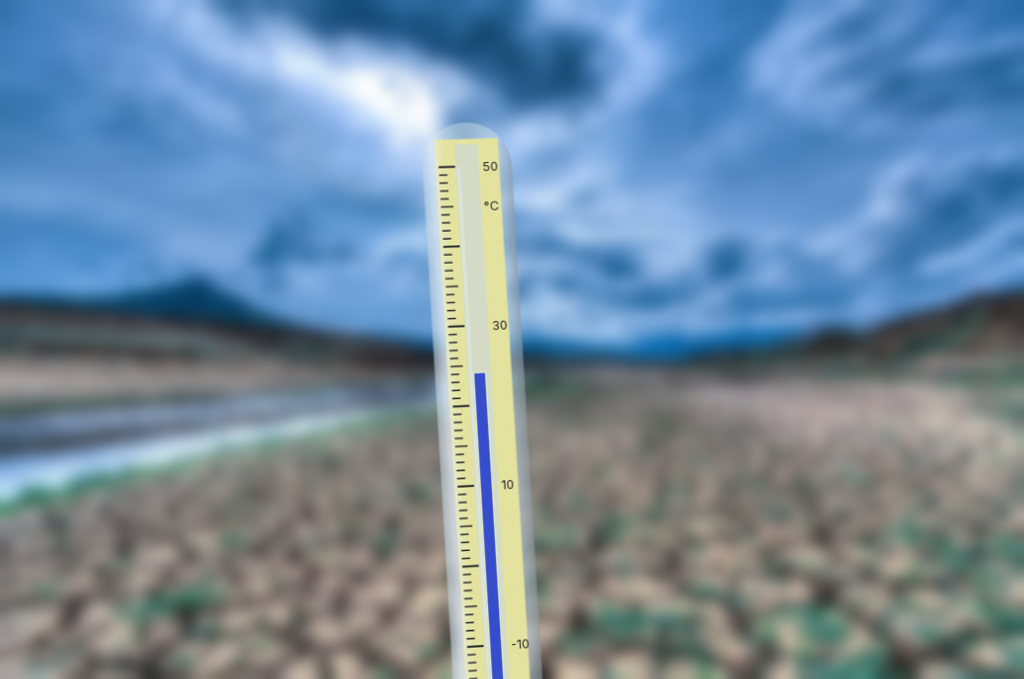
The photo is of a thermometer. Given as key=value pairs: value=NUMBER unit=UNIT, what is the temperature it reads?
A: value=24 unit=°C
